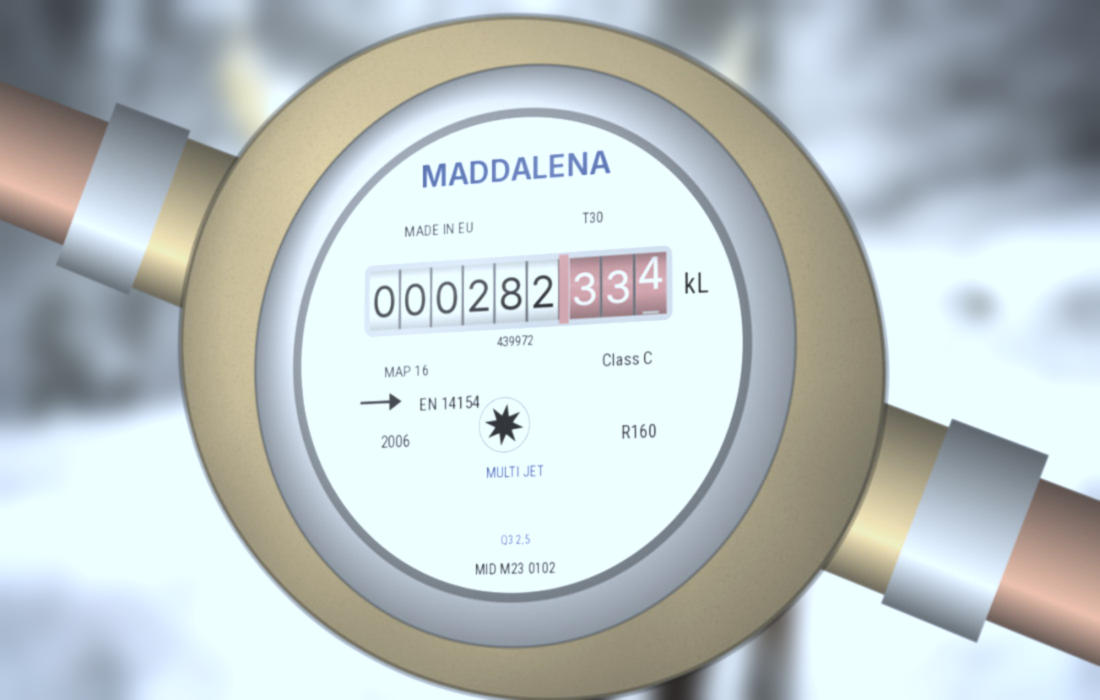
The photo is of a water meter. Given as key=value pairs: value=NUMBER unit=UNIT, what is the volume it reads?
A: value=282.334 unit=kL
